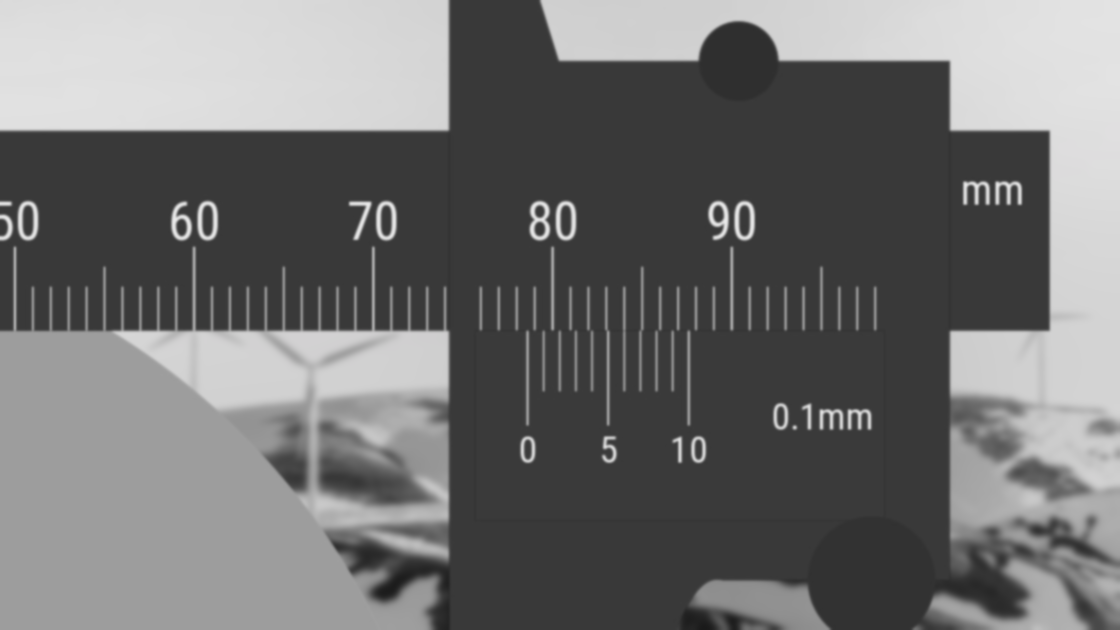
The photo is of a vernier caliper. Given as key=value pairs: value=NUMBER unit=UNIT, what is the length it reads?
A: value=78.6 unit=mm
